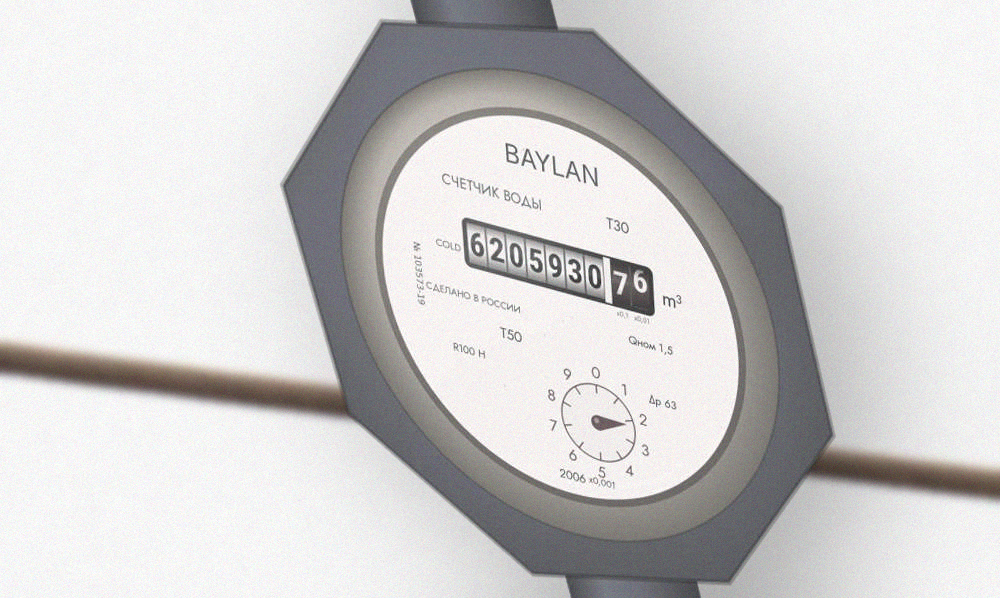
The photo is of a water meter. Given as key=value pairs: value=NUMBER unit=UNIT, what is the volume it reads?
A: value=6205930.762 unit=m³
